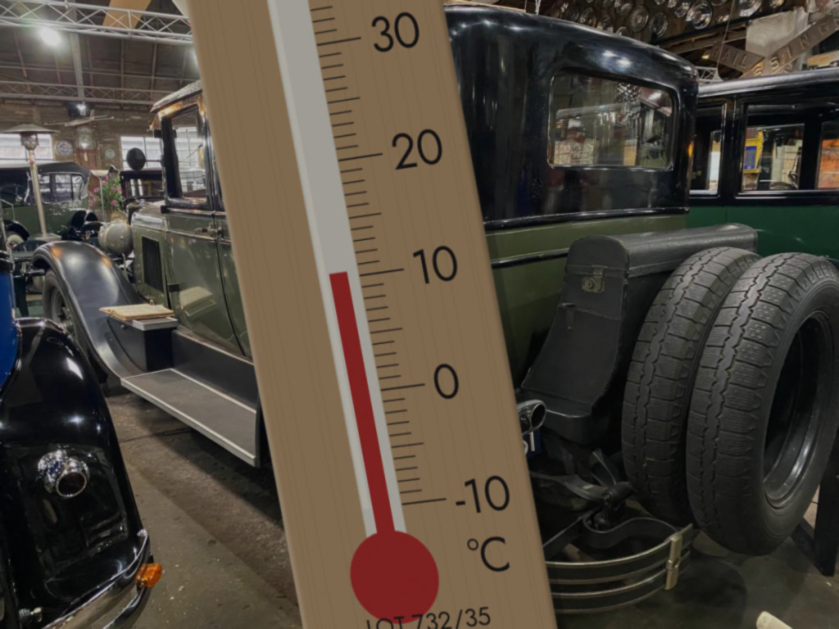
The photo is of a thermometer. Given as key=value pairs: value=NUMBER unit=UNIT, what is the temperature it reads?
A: value=10.5 unit=°C
